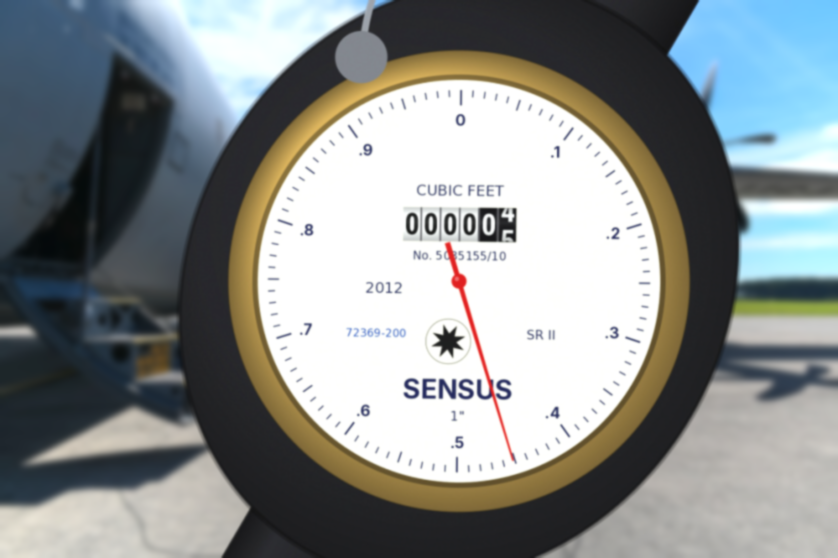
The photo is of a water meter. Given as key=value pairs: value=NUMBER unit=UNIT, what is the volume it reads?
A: value=4.45 unit=ft³
